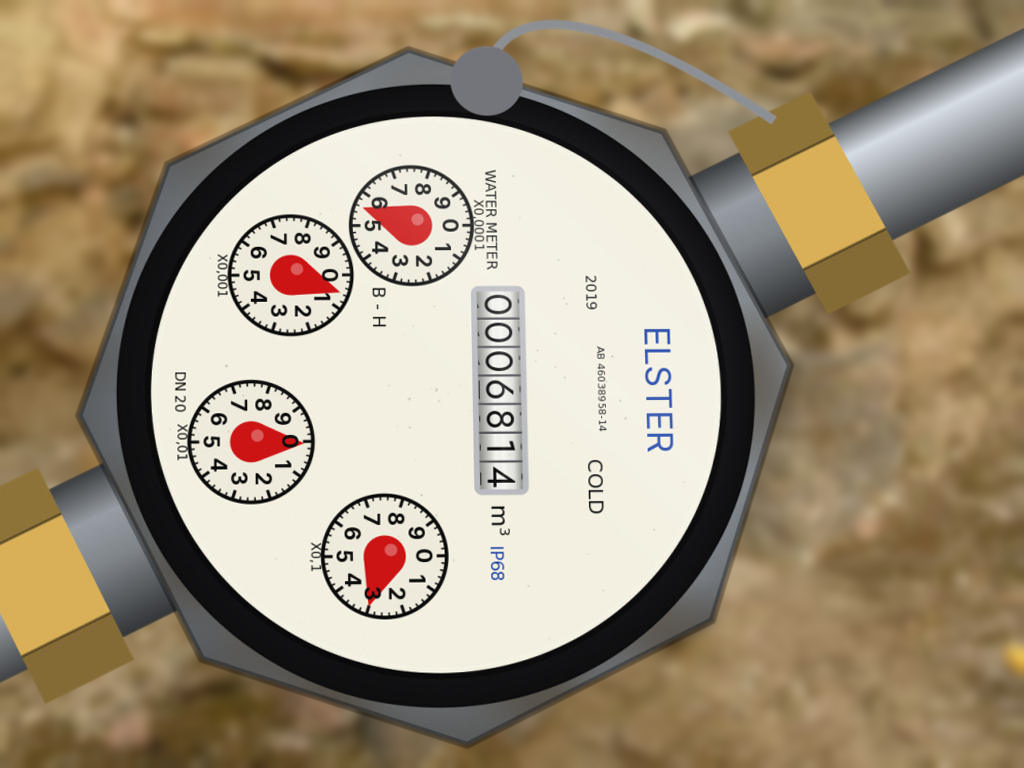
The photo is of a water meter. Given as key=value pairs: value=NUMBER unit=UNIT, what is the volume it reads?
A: value=6814.3005 unit=m³
